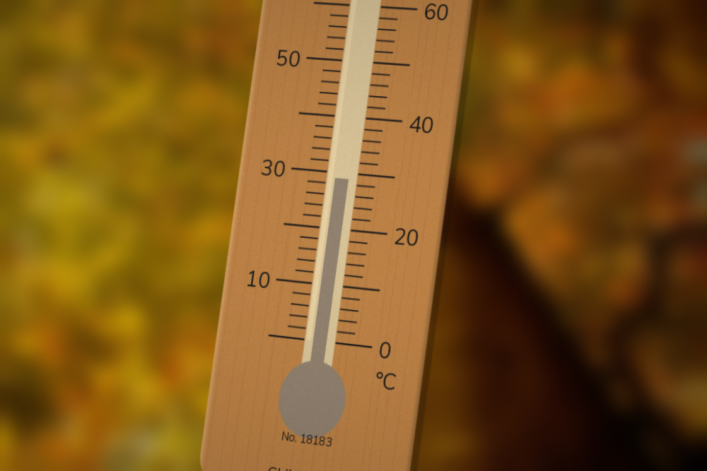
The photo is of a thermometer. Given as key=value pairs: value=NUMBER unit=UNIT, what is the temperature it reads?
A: value=29 unit=°C
